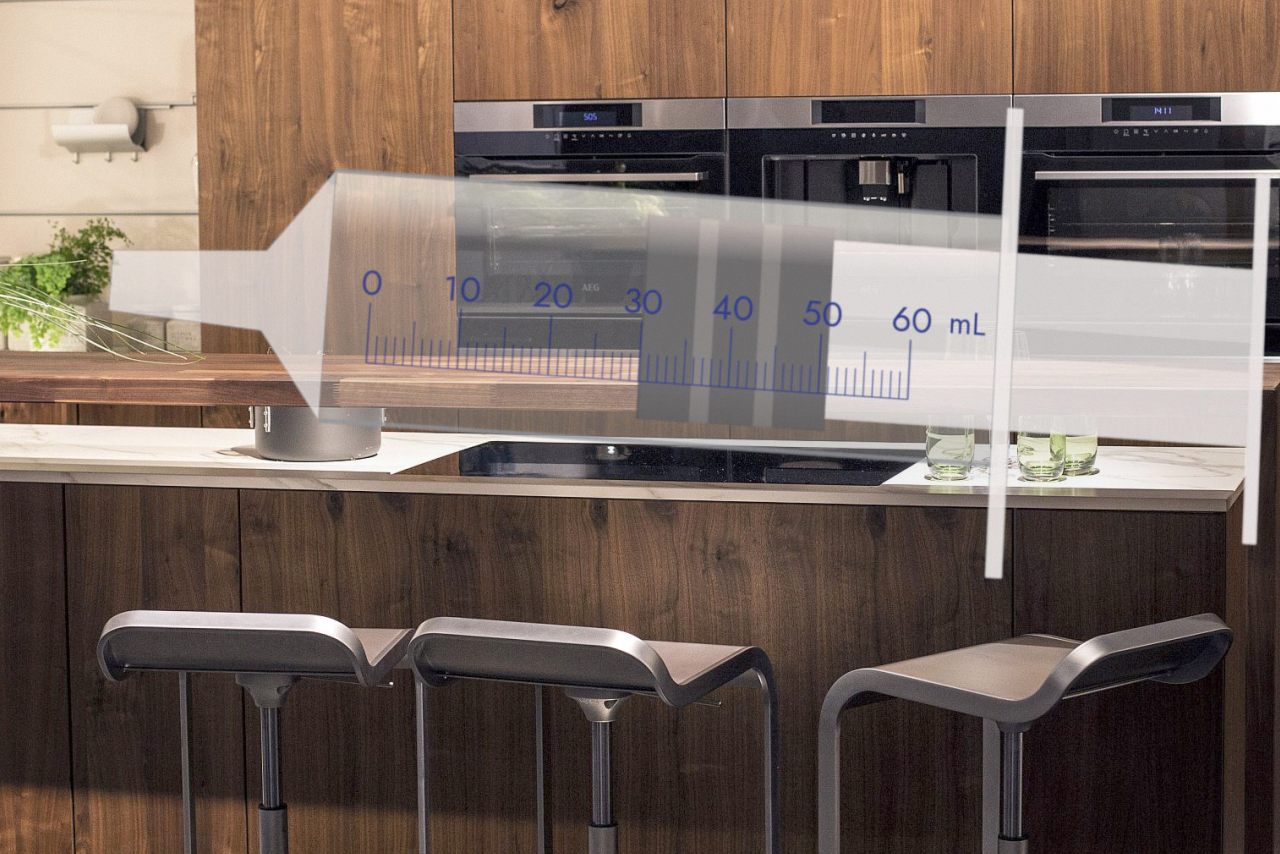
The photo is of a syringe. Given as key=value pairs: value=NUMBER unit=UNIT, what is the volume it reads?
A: value=30 unit=mL
